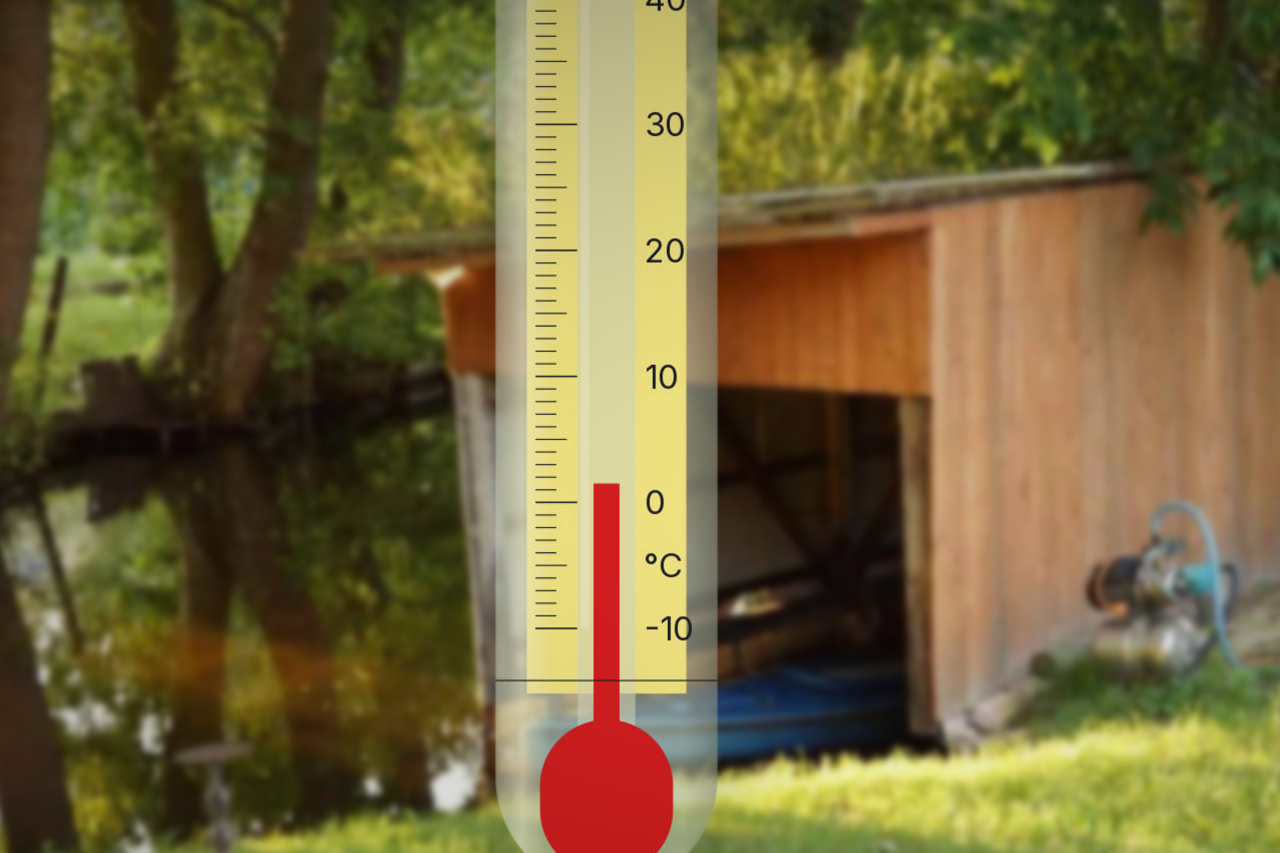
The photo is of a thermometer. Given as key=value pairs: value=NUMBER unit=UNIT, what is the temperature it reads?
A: value=1.5 unit=°C
